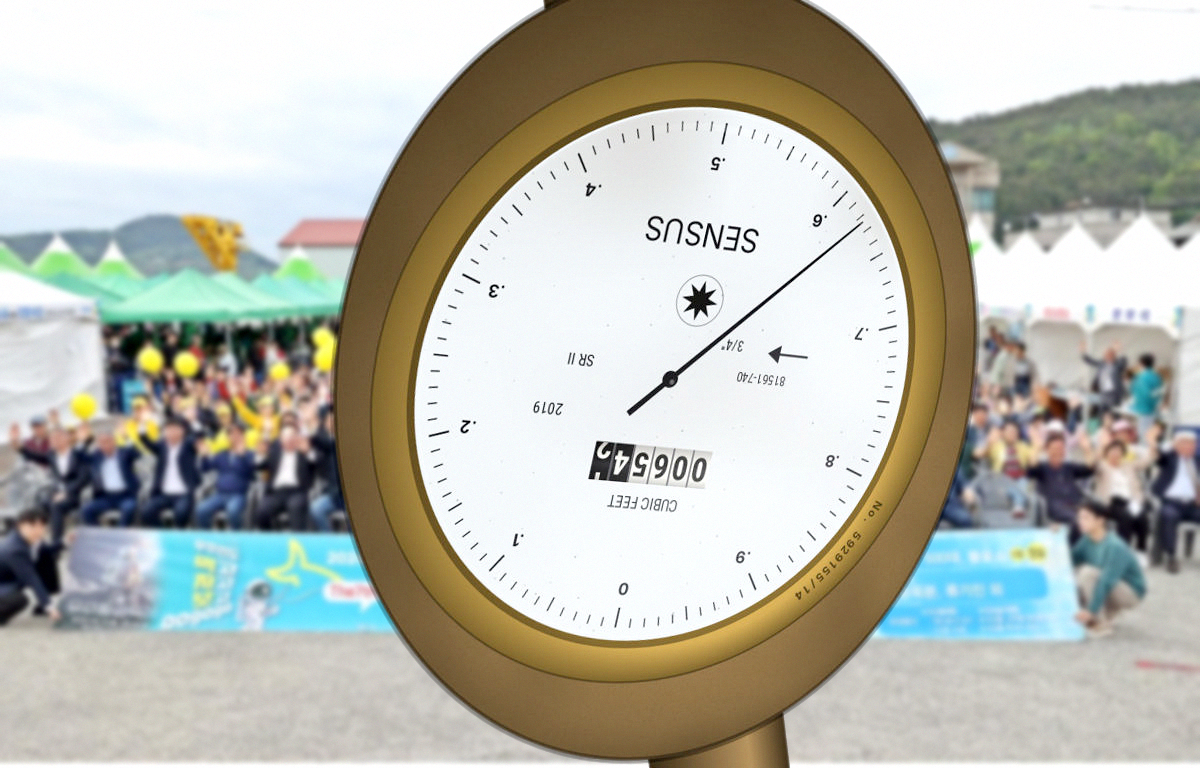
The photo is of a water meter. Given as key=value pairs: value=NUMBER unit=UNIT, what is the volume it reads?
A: value=6541.62 unit=ft³
